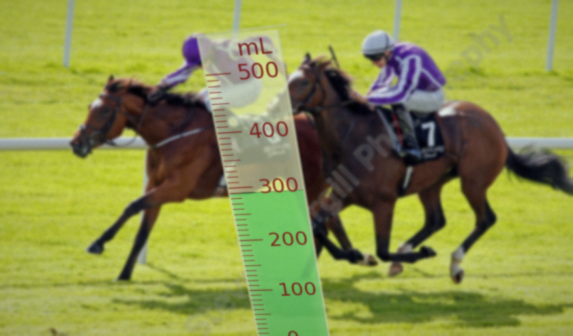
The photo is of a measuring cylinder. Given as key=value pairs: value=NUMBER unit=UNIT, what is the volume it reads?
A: value=290 unit=mL
